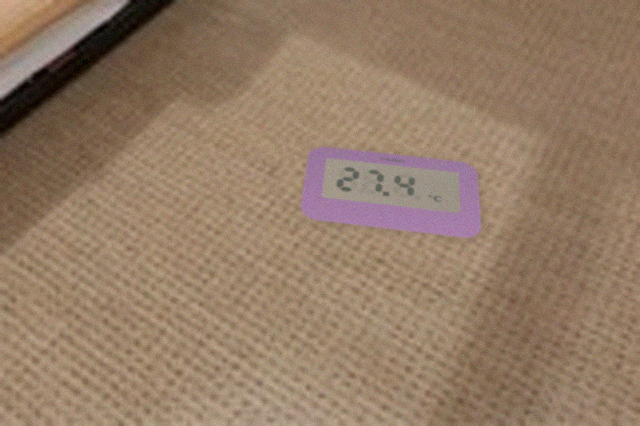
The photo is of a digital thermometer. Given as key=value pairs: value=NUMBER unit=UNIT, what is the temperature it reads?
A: value=27.4 unit=°C
